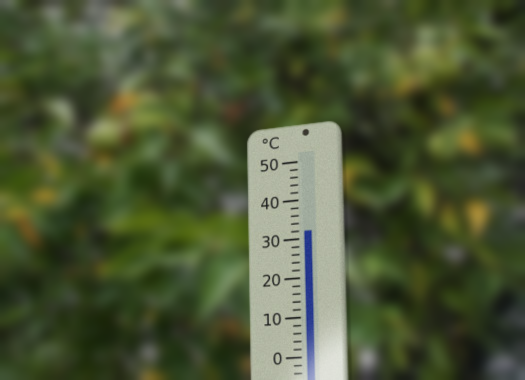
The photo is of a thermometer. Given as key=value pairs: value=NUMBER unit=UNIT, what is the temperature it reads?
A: value=32 unit=°C
